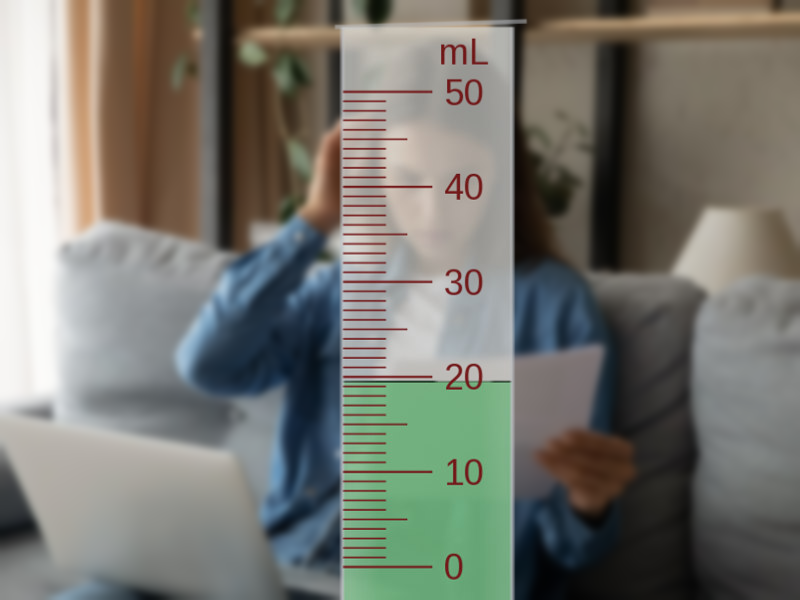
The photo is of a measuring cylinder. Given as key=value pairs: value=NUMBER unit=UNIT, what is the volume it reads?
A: value=19.5 unit=mL
